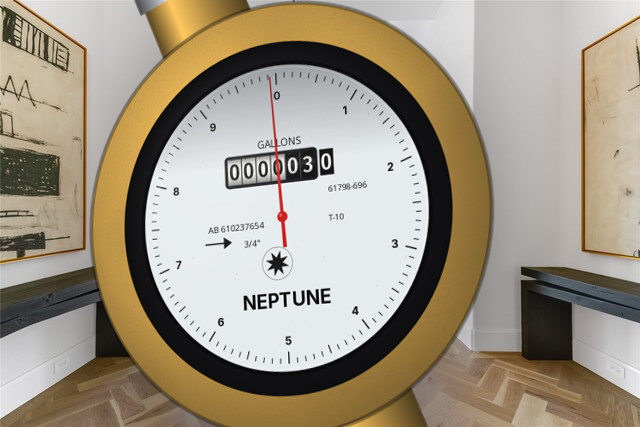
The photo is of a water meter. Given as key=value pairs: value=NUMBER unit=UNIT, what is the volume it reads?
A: value=29.9 unit=gal
